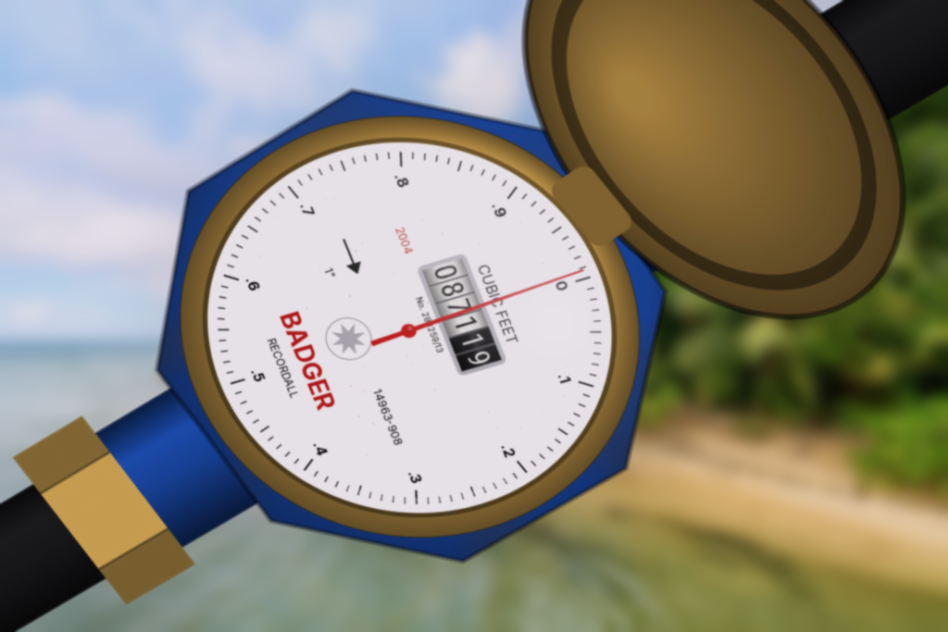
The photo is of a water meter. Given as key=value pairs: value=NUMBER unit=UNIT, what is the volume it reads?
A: value=87118.99 unit=ft³
